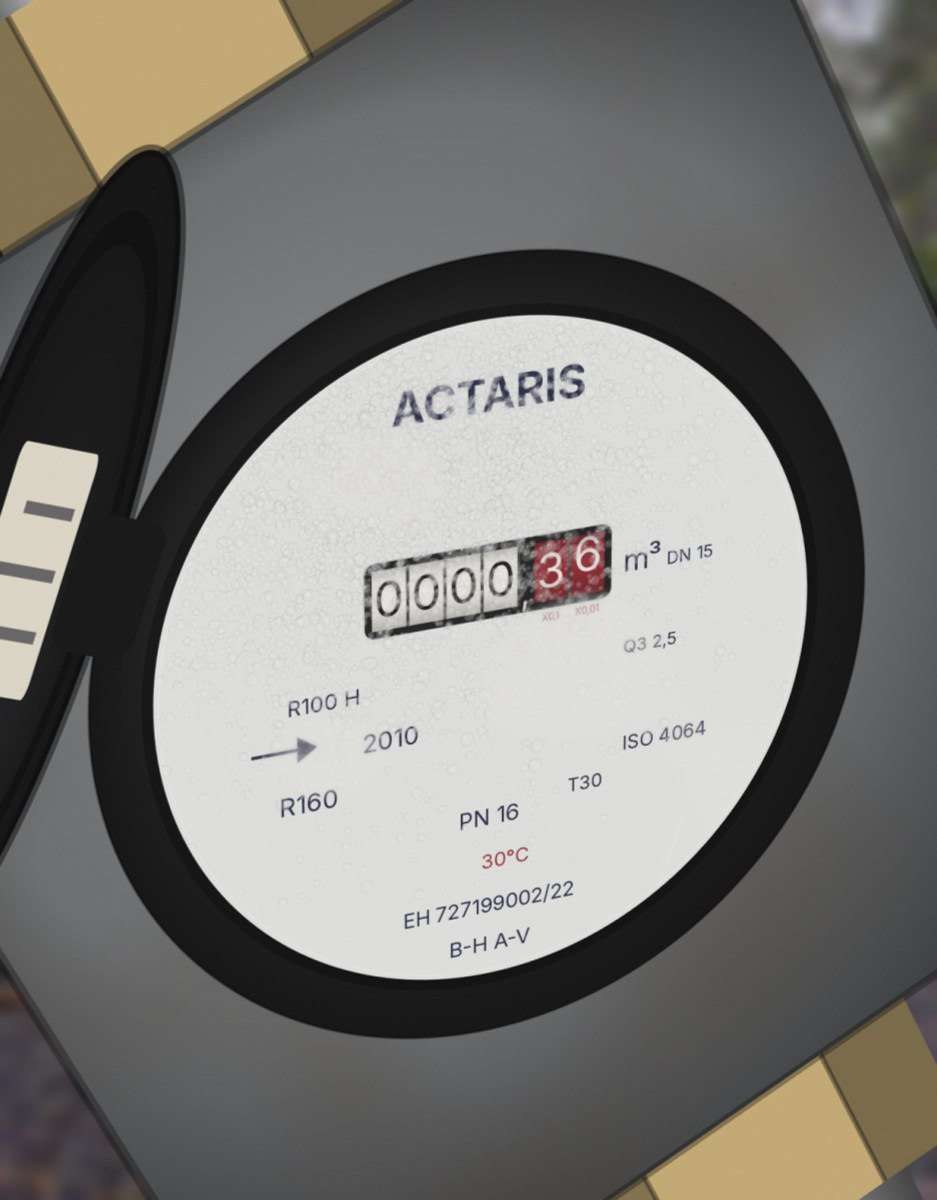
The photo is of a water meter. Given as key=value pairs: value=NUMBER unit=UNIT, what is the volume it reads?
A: value=0.36 unit=m³
